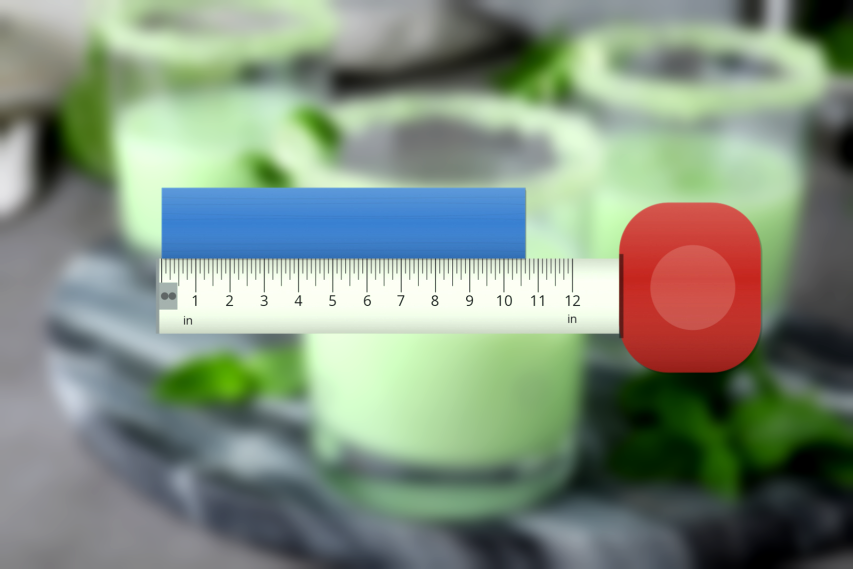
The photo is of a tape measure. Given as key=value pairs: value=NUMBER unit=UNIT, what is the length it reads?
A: value=10.625 unit=in
